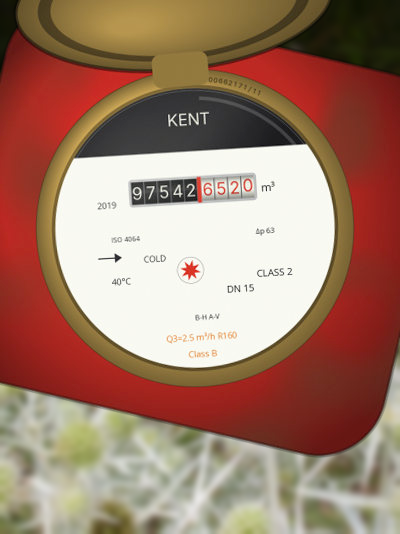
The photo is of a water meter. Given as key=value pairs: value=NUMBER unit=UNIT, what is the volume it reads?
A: value=97542.6520 unit=m³
